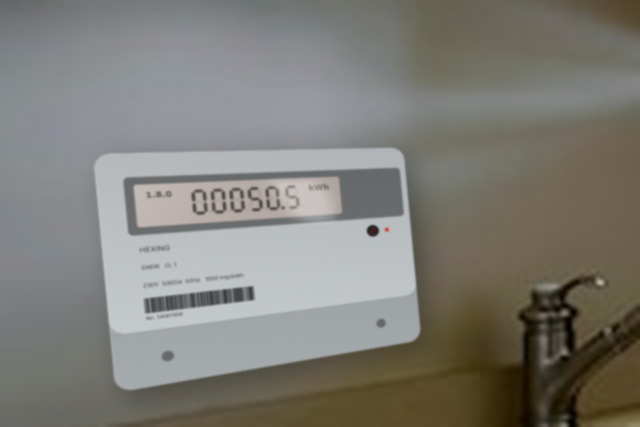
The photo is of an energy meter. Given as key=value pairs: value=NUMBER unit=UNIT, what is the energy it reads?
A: value=50.5 unit=kWh
